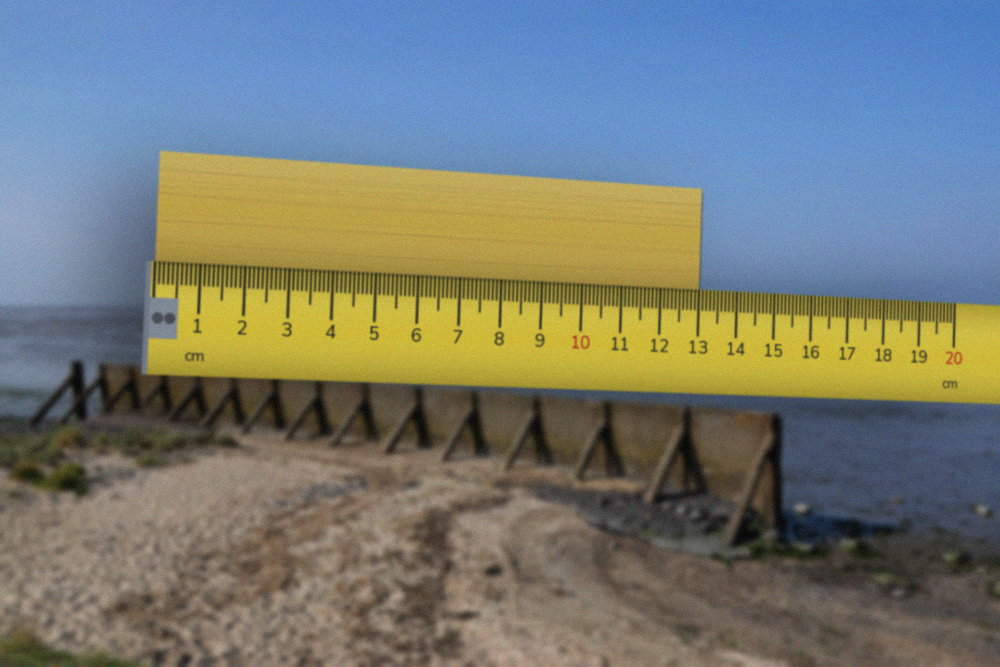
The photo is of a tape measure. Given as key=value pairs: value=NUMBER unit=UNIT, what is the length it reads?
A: value=13 unit=cm
